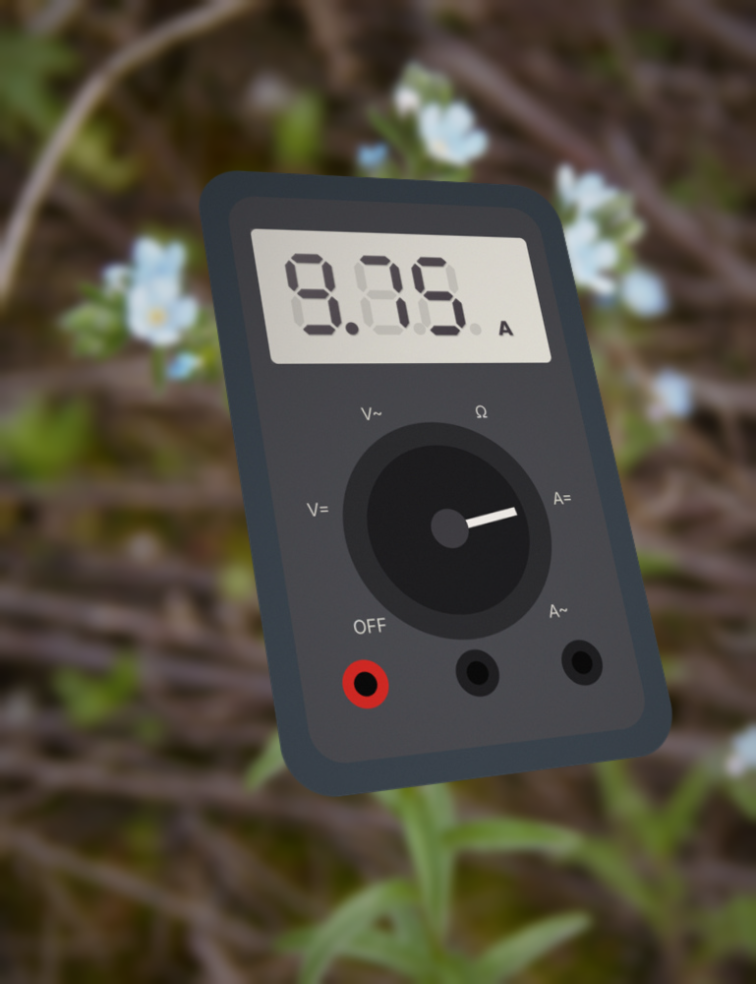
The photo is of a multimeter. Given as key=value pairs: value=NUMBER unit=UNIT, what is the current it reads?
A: value=9.75 unit=A
